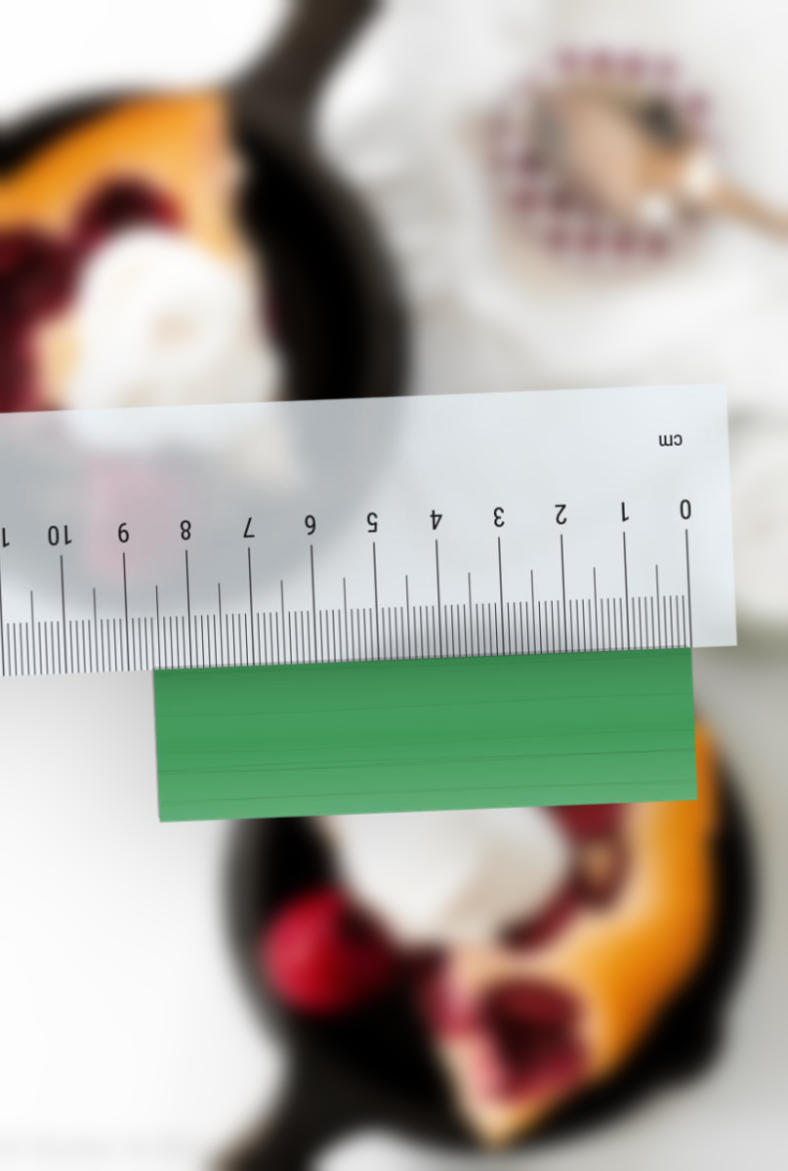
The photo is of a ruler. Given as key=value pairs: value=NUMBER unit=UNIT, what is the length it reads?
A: value=8.6 unit=cm
